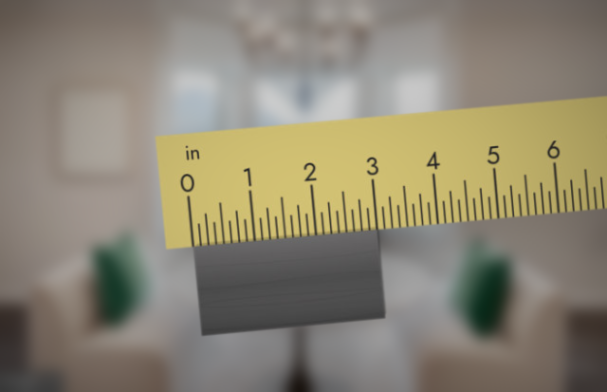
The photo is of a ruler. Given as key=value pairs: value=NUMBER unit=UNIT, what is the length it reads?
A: value=3 unit=in
